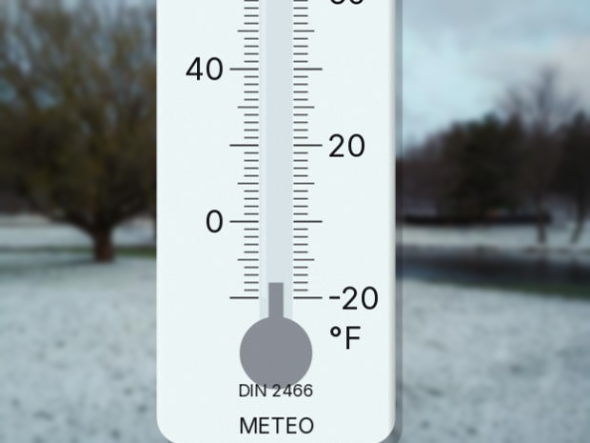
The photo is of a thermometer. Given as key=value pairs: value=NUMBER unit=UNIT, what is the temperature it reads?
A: value=-16 unit=°F
